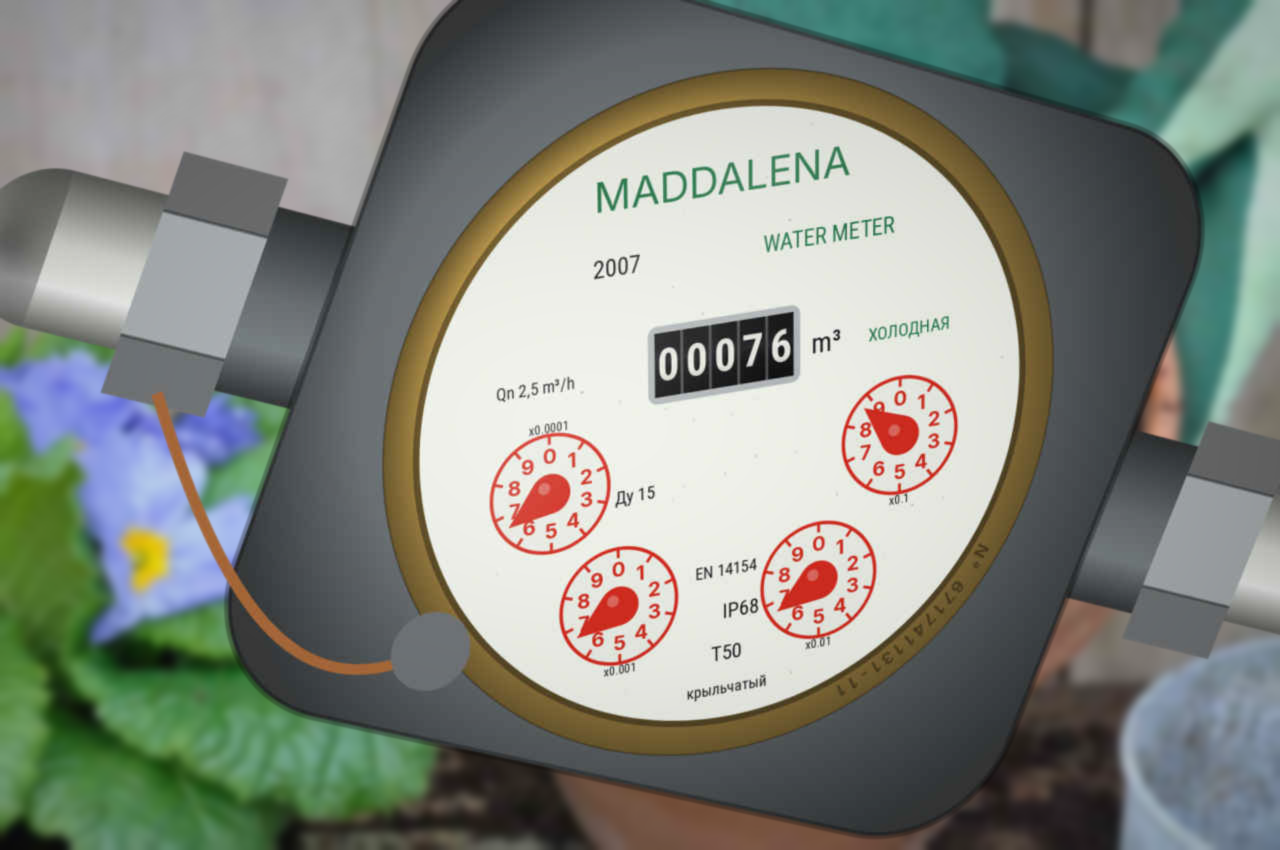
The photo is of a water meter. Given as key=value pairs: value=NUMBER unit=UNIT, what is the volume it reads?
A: value=76.8666 unit=m³
